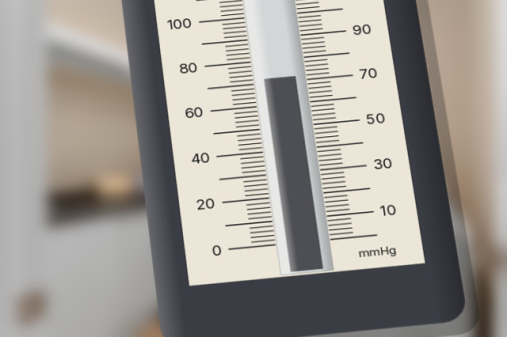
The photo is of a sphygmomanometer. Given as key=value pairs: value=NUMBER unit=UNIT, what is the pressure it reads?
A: value=72 unit=mmHg
